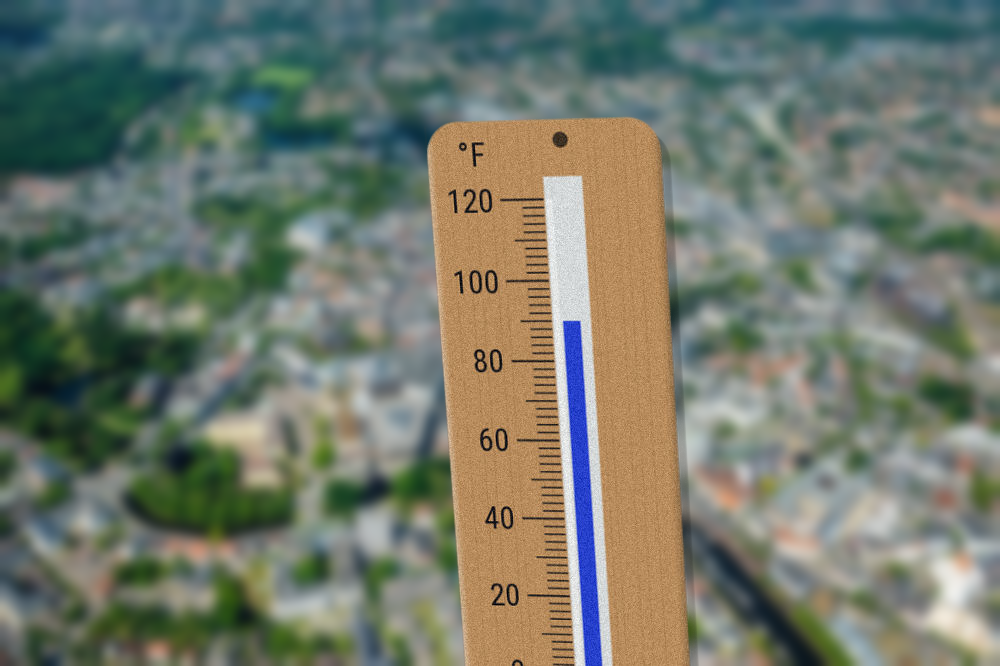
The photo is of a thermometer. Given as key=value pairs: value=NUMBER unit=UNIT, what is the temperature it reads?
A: value=90 unit=°F
